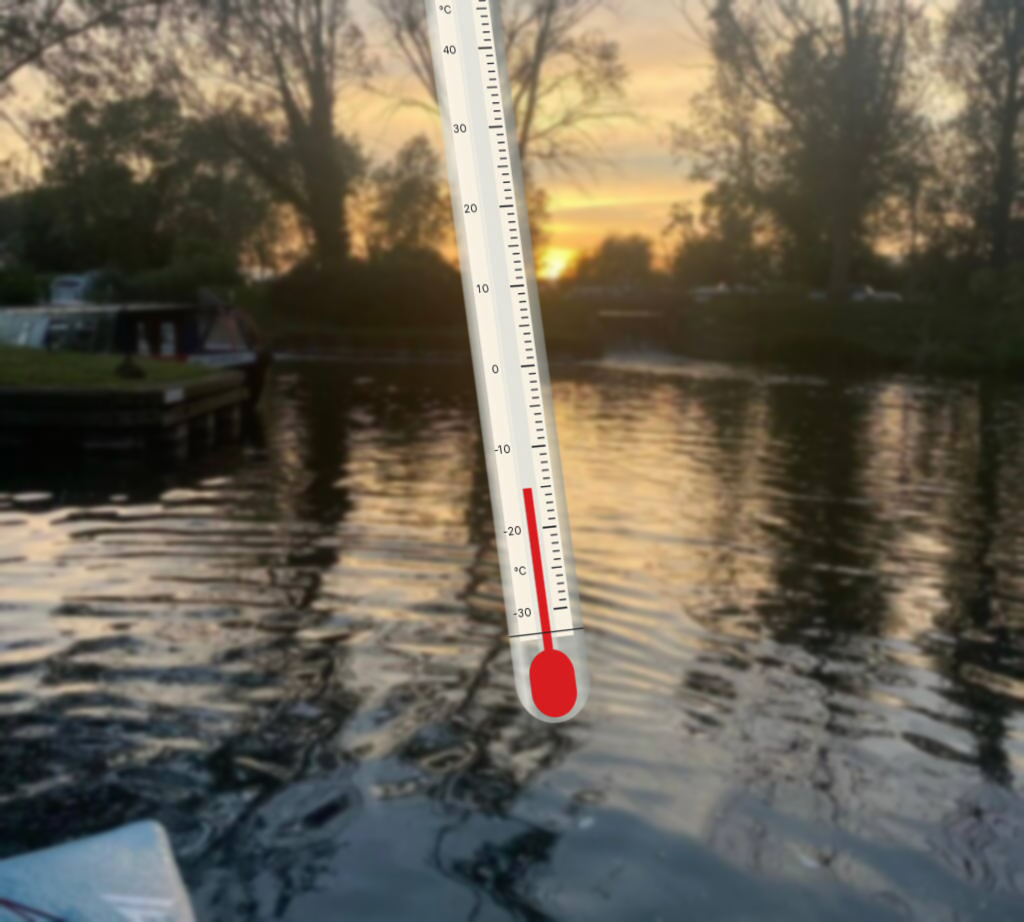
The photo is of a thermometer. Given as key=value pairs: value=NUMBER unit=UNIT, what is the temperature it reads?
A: value=-15 unit=°C
